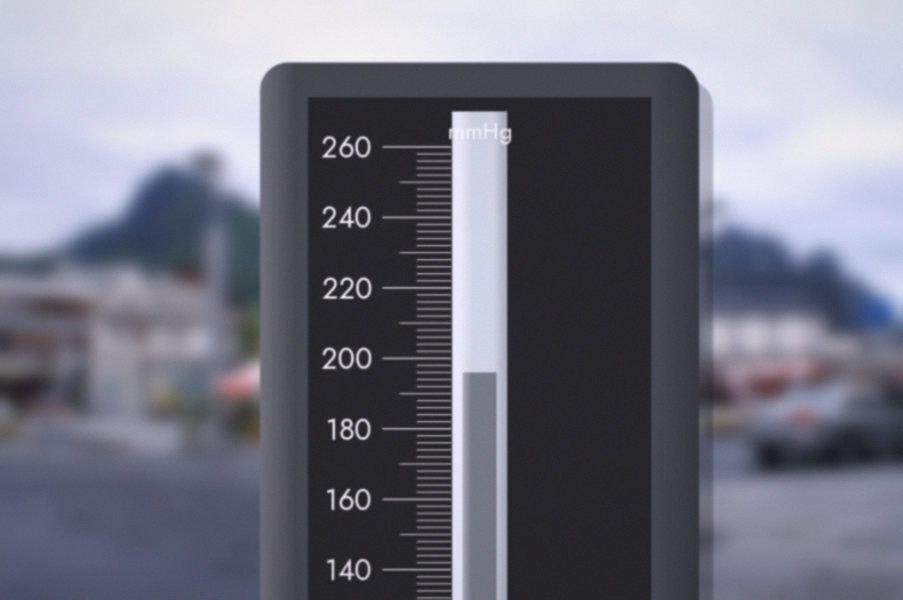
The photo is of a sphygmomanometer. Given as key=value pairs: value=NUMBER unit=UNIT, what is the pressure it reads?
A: value=196 unit=mmHg
